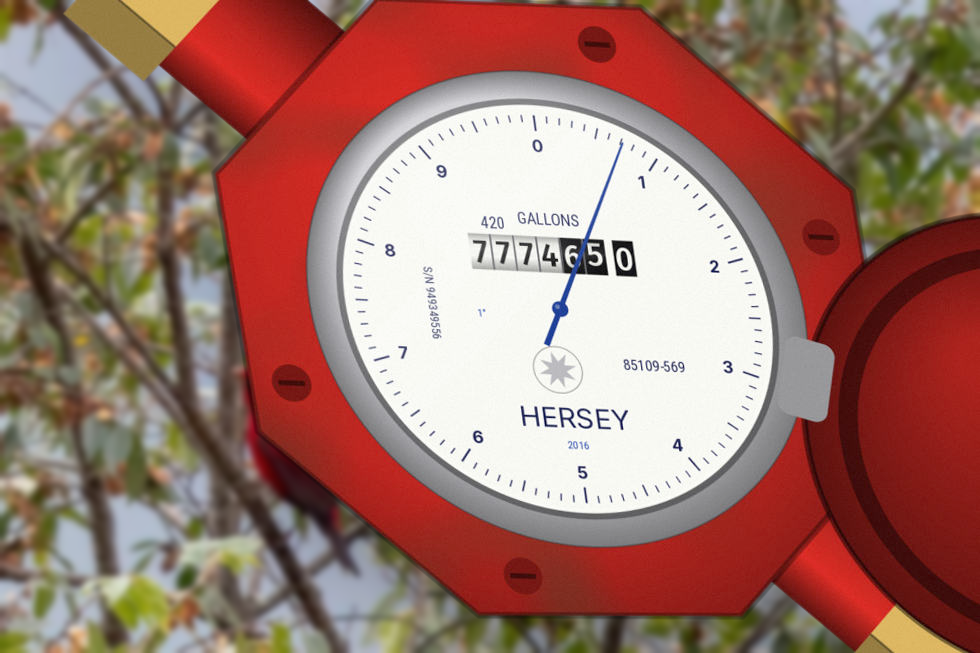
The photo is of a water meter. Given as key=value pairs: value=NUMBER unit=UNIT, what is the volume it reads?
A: value=7774650.7 unit=gal
